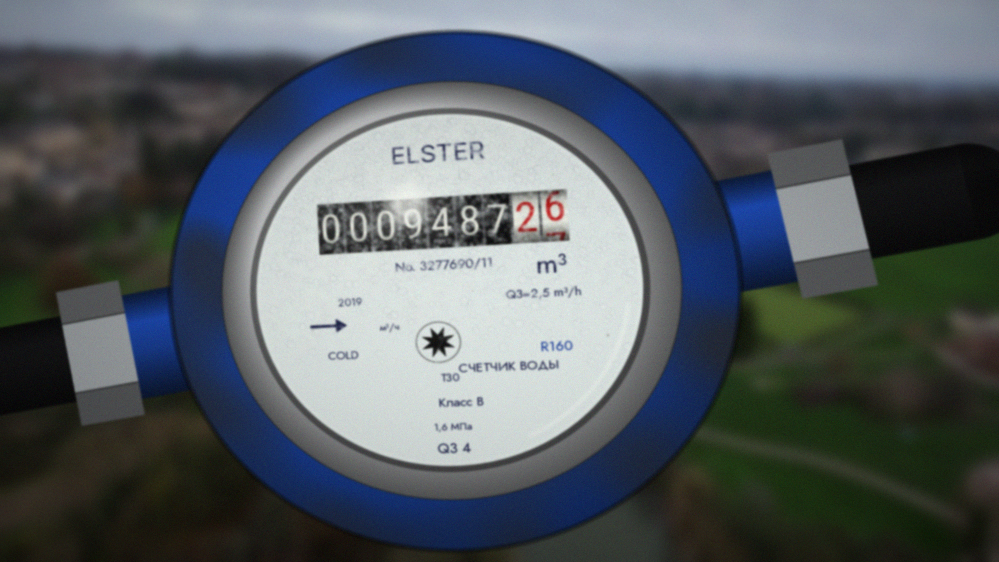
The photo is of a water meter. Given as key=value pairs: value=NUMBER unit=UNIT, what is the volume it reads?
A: value=9487.26 unit=m³
